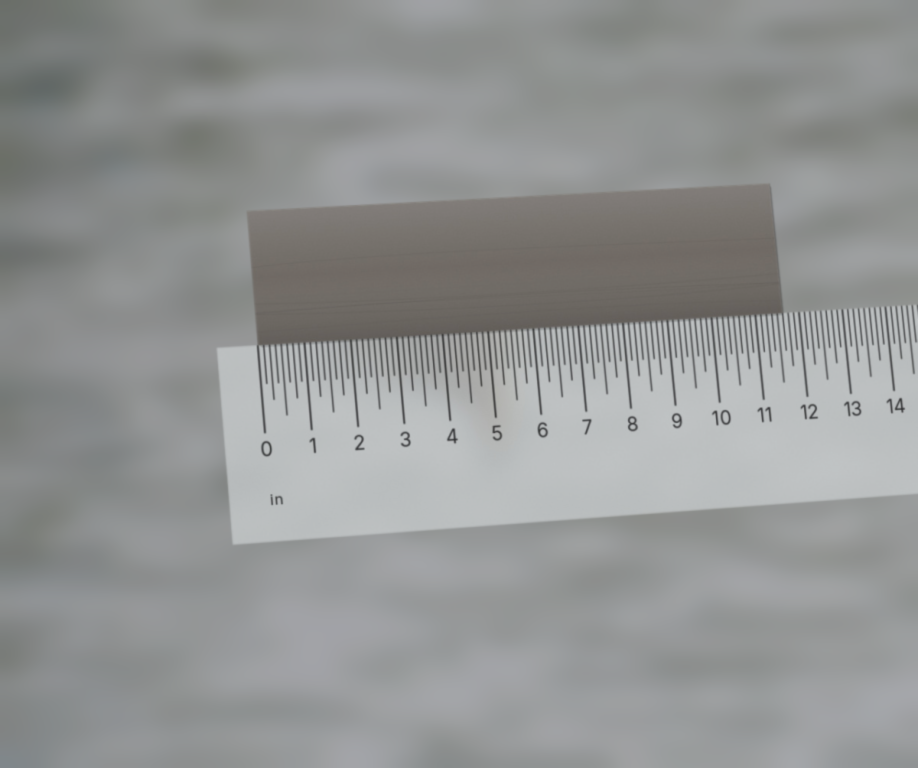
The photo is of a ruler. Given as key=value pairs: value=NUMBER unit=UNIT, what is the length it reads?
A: value=11.625 unit=in
